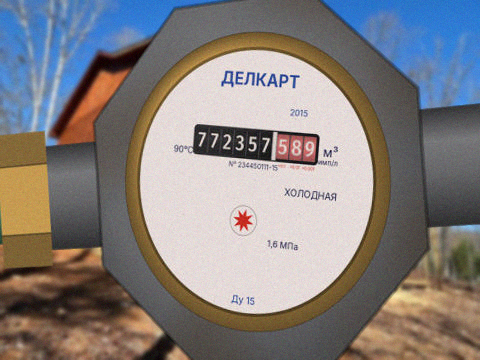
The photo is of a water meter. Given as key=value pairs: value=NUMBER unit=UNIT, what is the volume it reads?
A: value=772357.589 unit=m³
